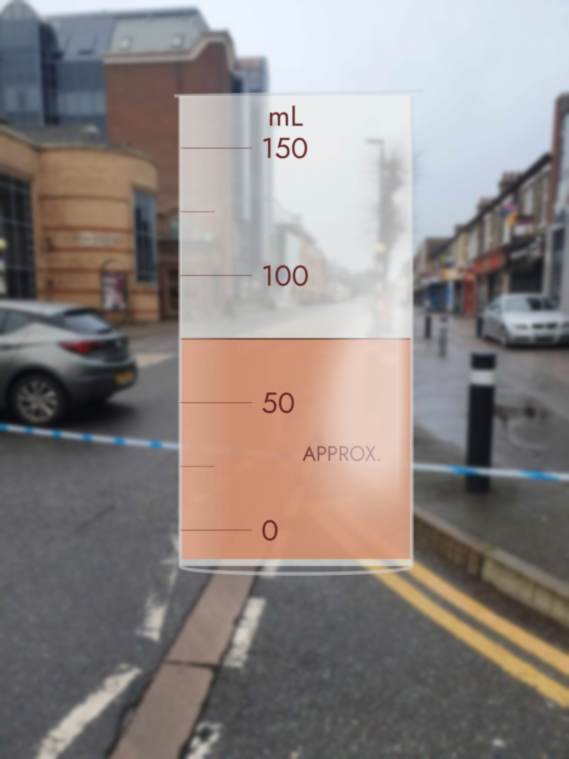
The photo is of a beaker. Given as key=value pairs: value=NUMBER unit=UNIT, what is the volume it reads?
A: value=75 unit=mL
